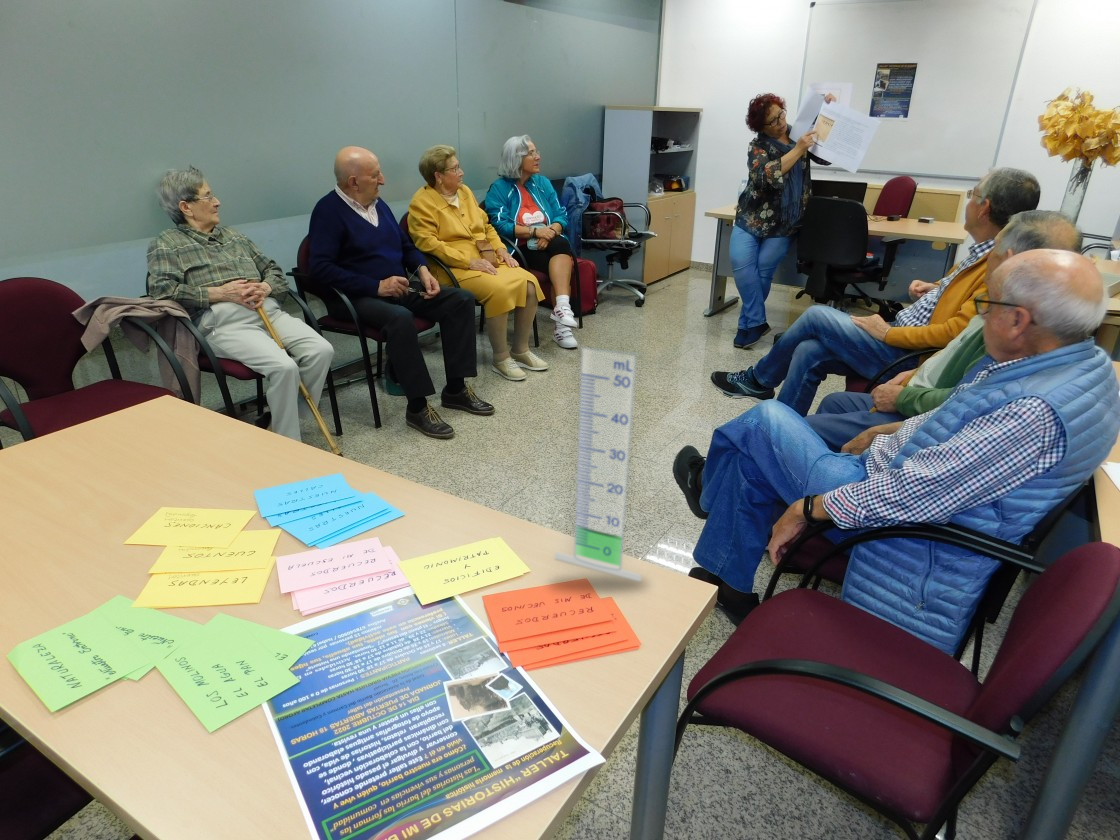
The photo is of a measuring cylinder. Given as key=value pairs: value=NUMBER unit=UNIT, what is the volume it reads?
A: value=5 unit=mL
